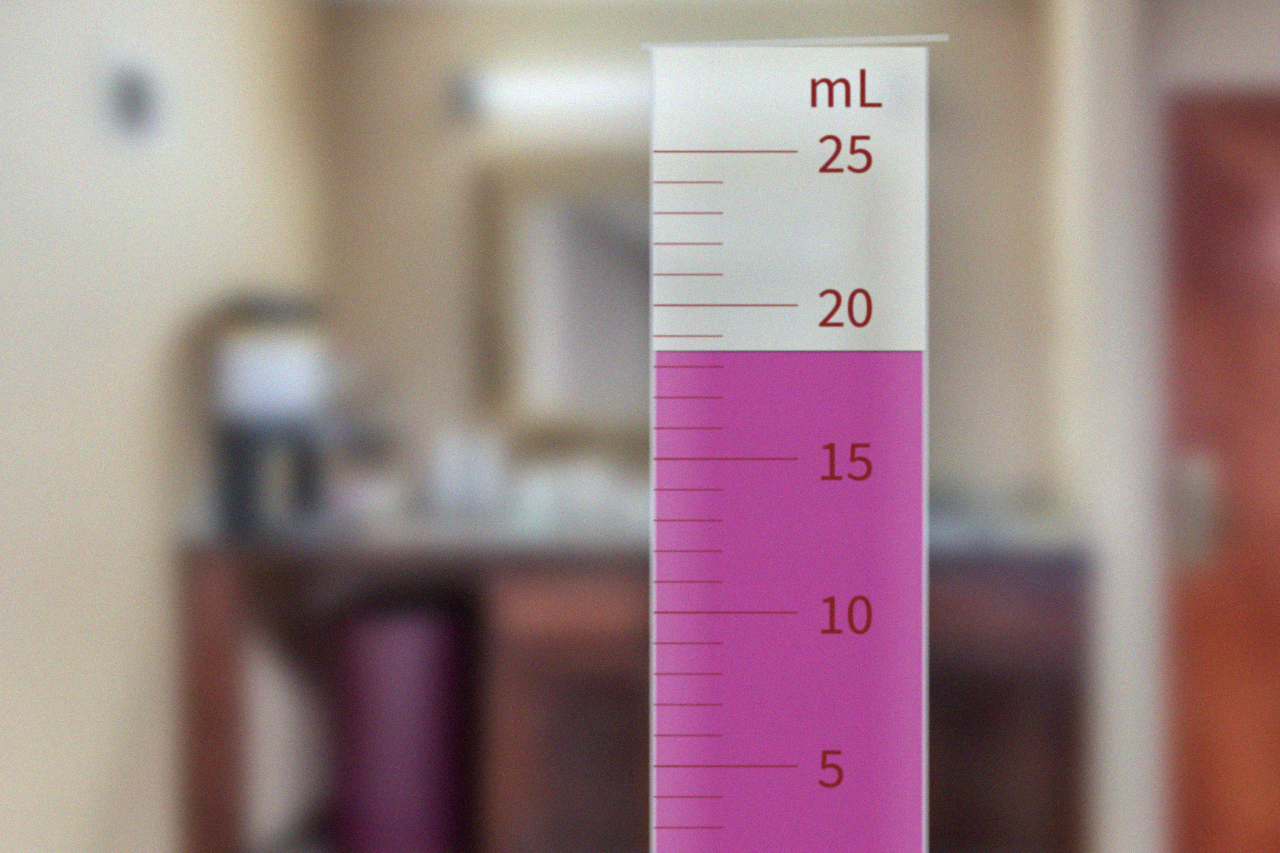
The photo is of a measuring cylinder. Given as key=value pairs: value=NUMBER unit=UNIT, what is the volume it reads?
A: value=18.5 unit=mL
